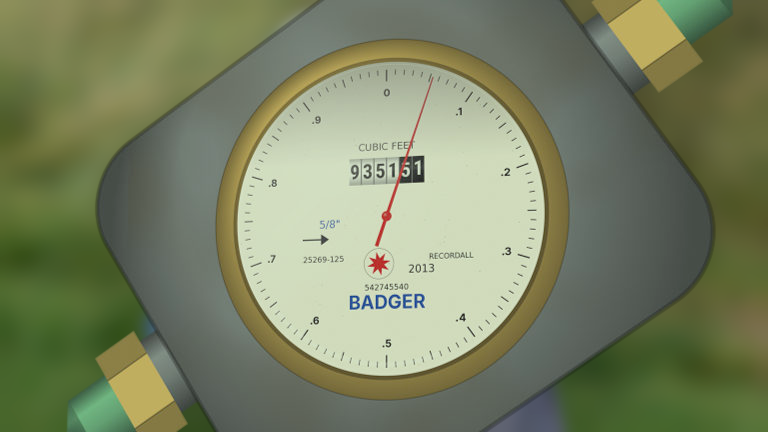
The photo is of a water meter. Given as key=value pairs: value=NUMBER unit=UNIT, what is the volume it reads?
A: value=935151.05 unit=ft³
